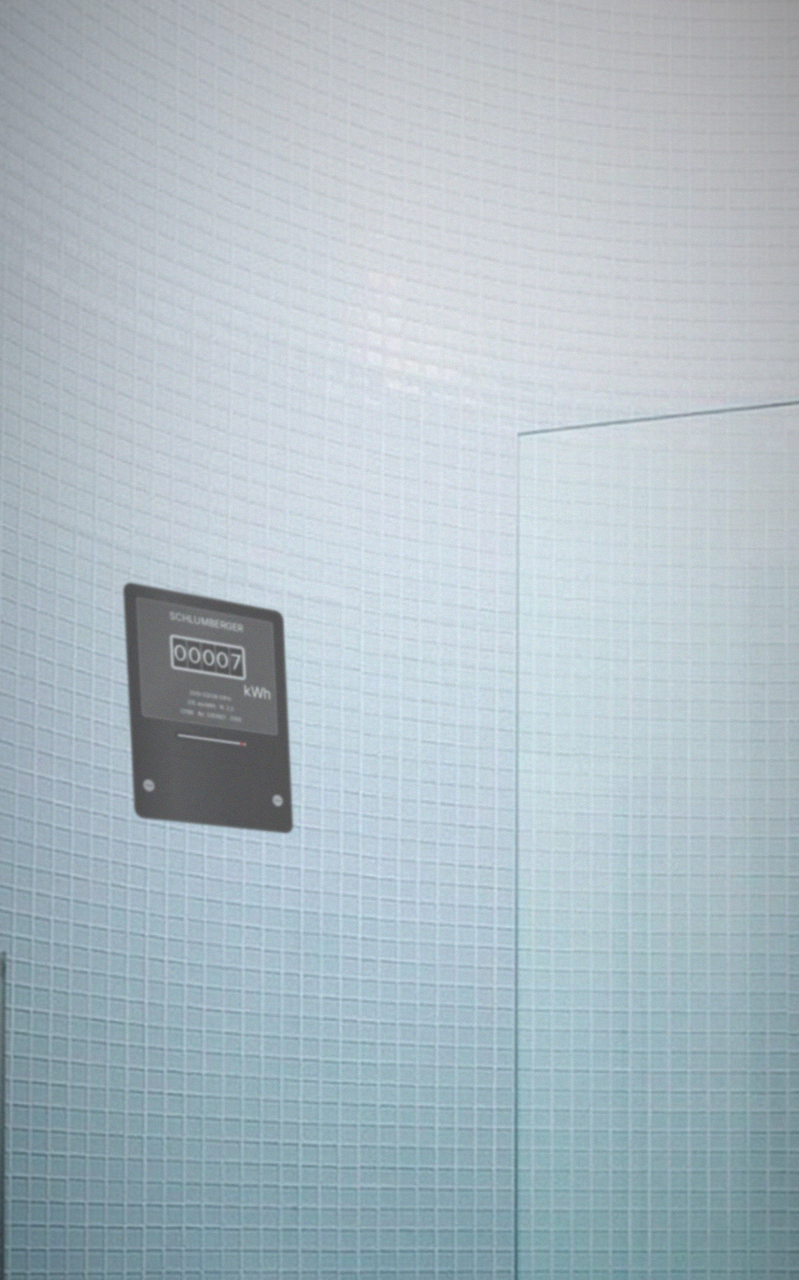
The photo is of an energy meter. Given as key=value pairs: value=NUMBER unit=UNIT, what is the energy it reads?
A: value=7 unit=kWh
